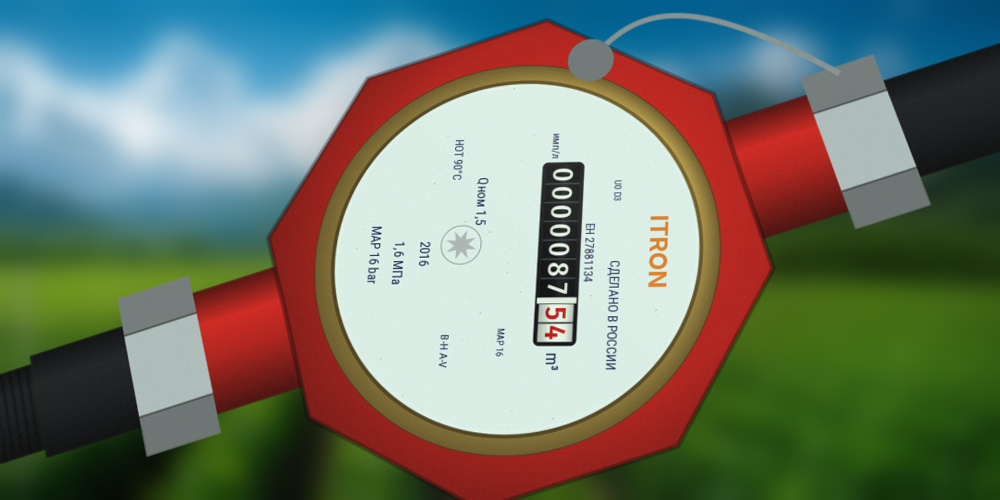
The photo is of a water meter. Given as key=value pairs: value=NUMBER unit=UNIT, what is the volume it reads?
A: value=87.54 unit=m³
